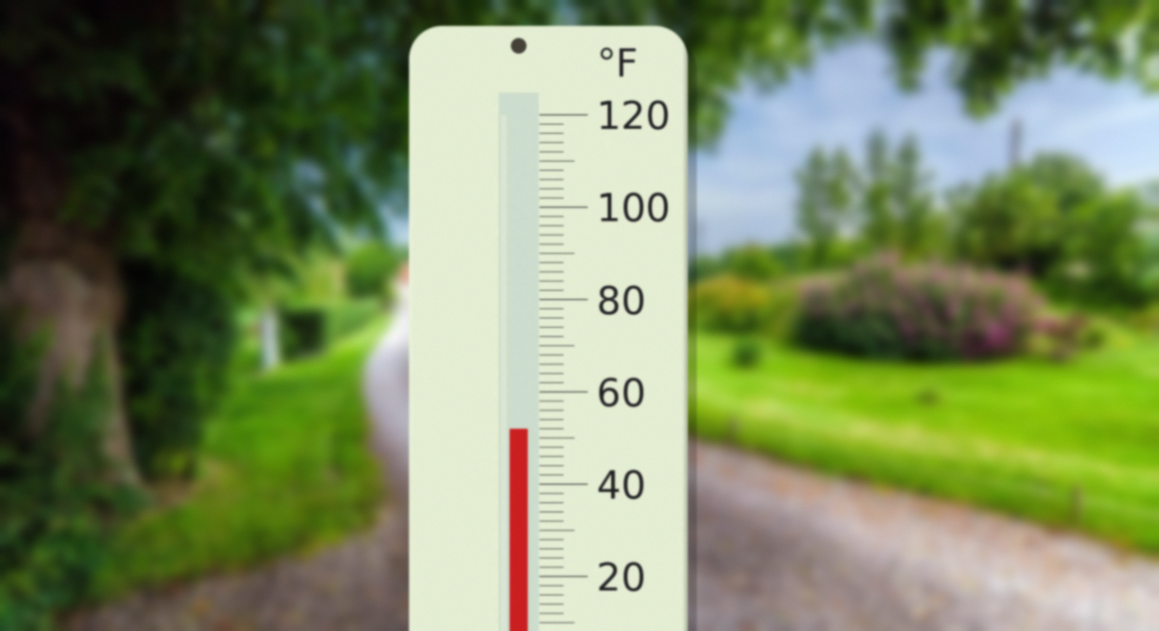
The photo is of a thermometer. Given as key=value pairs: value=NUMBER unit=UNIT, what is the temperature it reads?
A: value=52 unit=°F
